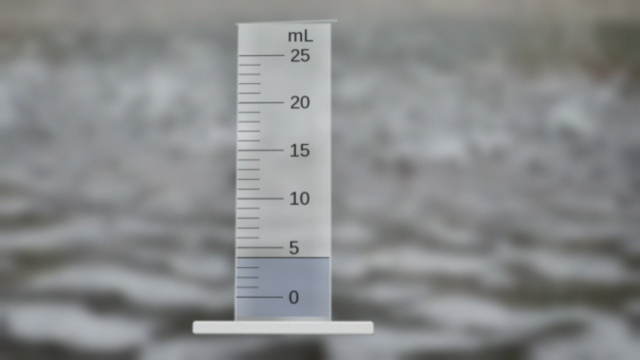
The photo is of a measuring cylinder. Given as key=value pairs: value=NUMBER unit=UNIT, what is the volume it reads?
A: value=4 unit=mL
